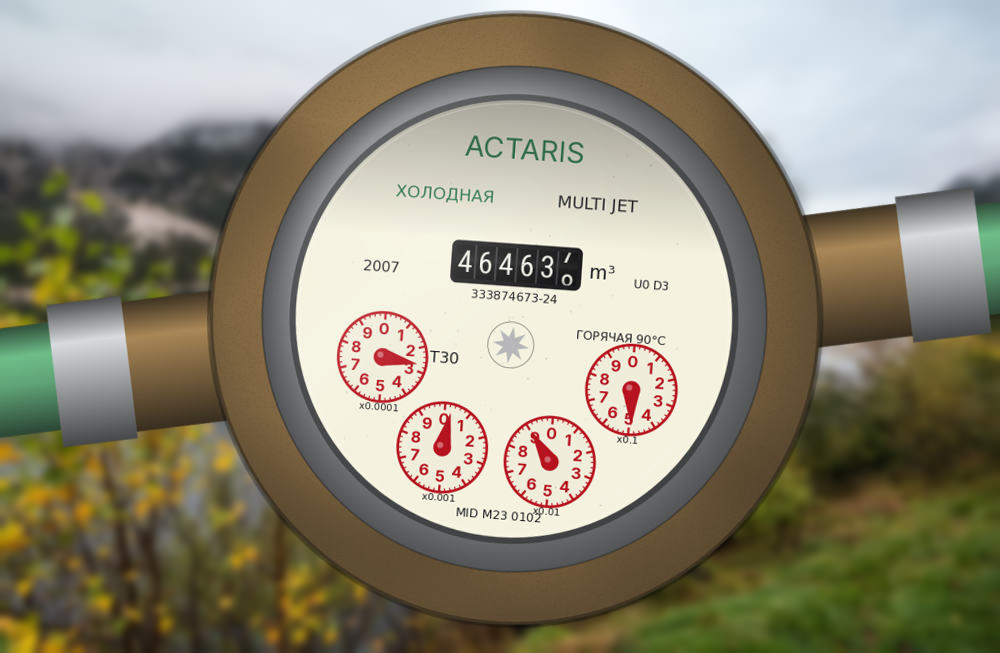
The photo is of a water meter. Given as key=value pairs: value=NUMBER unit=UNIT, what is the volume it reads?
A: value=464637.4902 unit=m³
